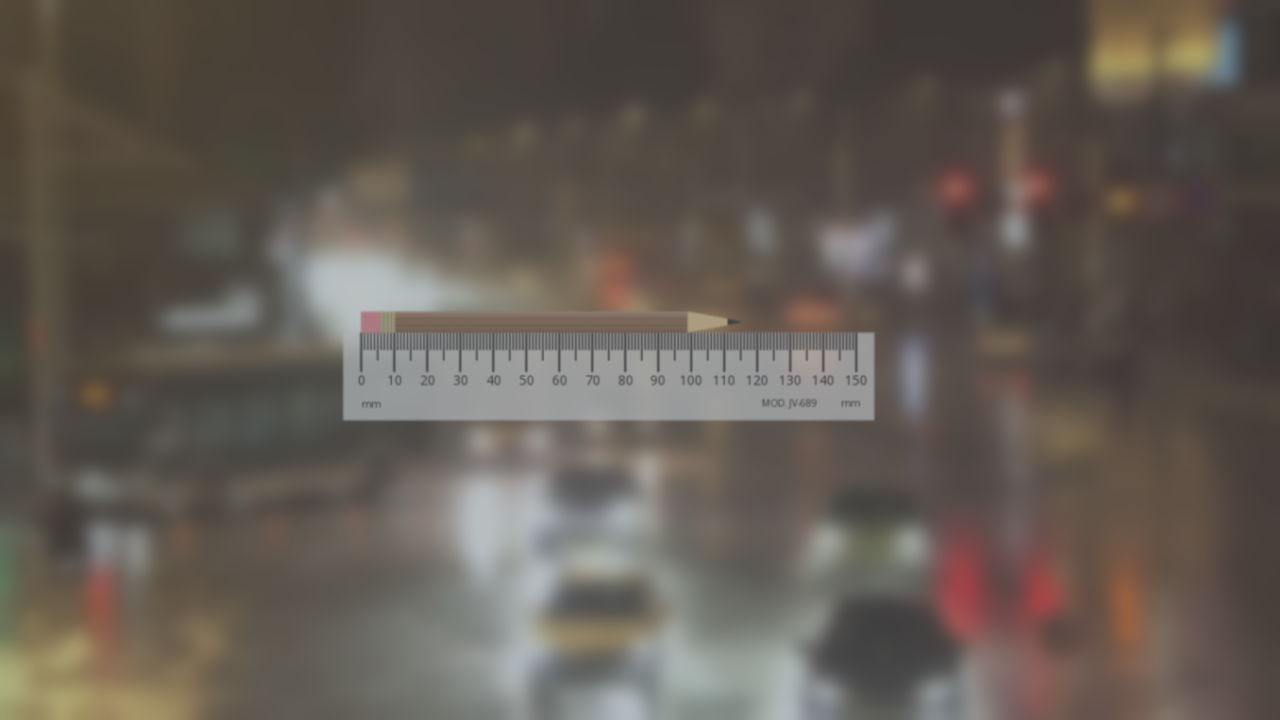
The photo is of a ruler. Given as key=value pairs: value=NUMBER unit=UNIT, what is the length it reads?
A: value=115 unit=mm
